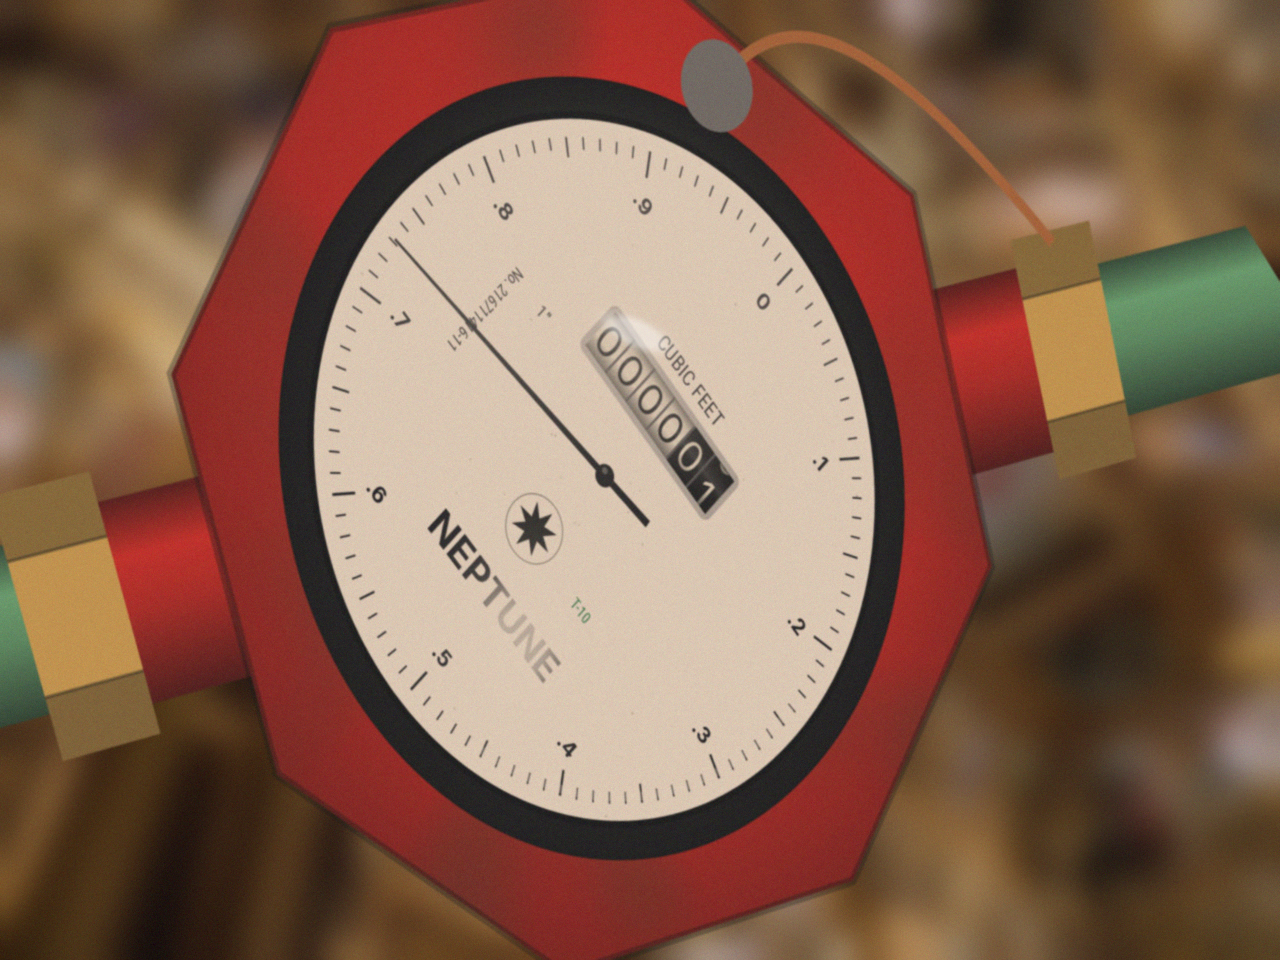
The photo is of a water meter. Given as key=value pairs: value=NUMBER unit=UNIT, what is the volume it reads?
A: value=0.73 unit=ft³
